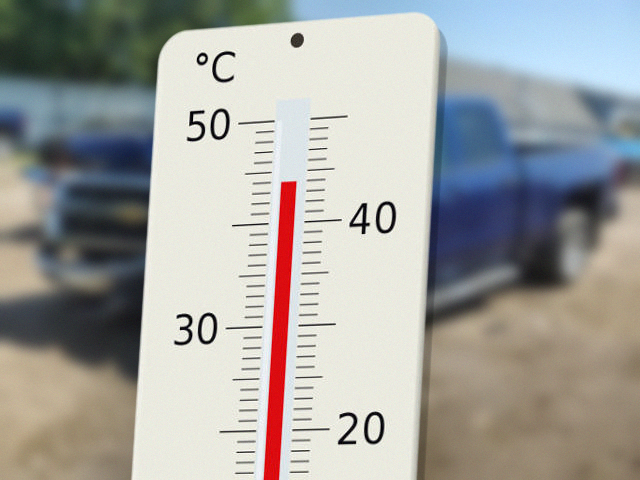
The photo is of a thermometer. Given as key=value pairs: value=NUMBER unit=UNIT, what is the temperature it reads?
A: value=44 unit=°C
